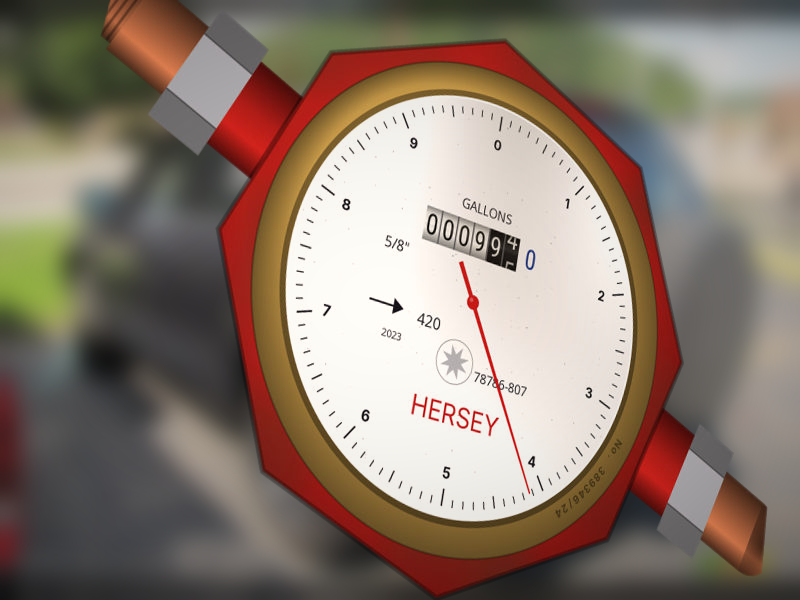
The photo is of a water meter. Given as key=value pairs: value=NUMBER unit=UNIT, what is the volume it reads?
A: value=9944.1 unit=gal
